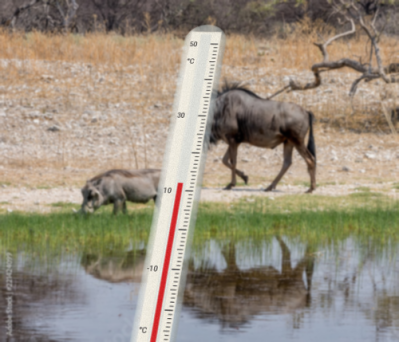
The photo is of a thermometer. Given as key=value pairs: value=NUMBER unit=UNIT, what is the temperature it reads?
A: value=12 unit=°C
